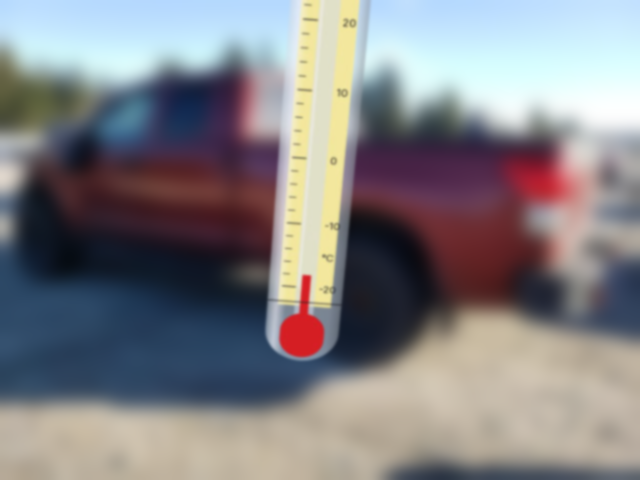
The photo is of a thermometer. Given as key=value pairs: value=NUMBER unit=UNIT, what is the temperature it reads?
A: value=-18 unit=°C
